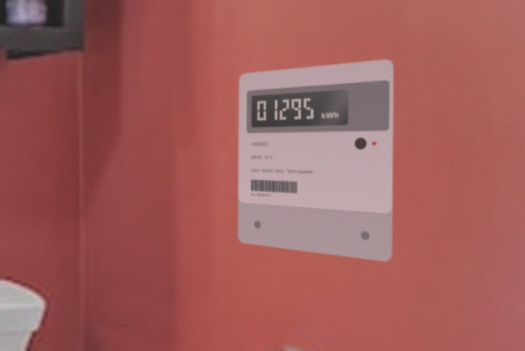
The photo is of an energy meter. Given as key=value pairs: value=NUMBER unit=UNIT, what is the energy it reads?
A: value=1295 unit=kWh
